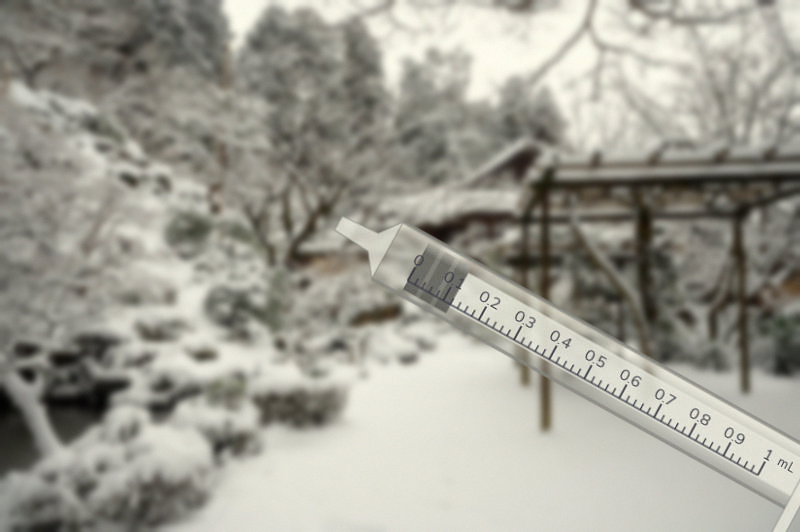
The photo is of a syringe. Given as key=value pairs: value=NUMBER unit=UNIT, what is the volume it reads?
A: value=0 unit=mL
